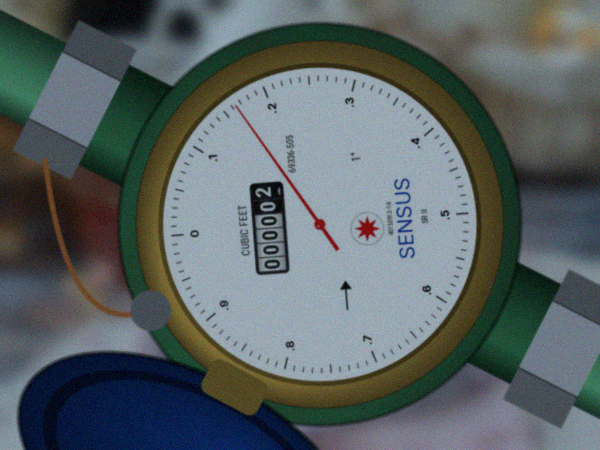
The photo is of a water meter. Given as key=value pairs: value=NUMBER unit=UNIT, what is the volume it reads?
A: value=2.16 unit=ft³
